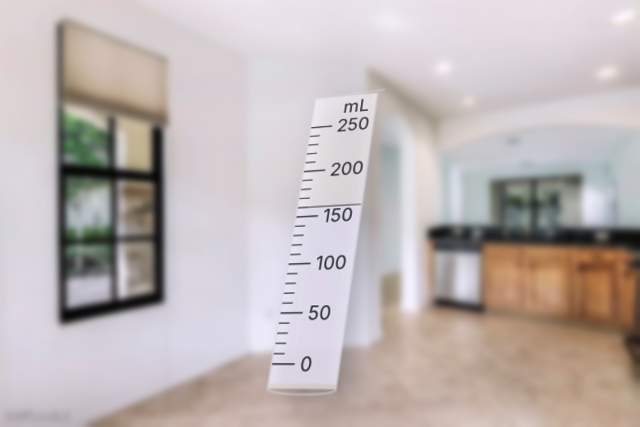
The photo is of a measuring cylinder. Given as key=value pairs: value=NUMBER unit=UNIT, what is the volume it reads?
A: value=160 unit=mL
